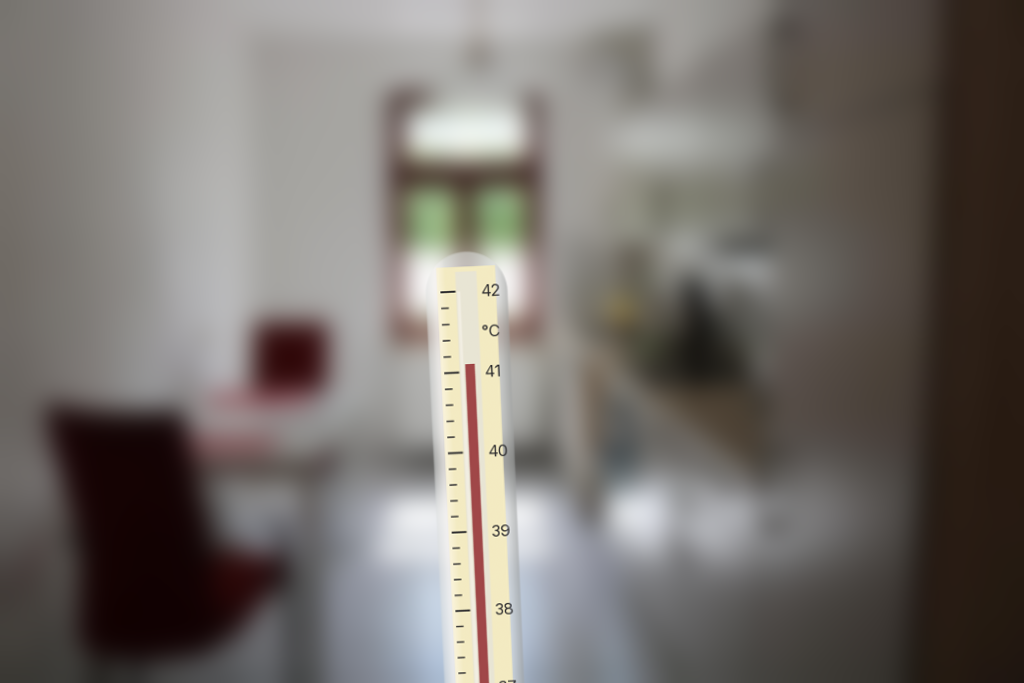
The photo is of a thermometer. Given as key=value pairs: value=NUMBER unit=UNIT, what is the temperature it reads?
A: value=41.1 unit=°C
